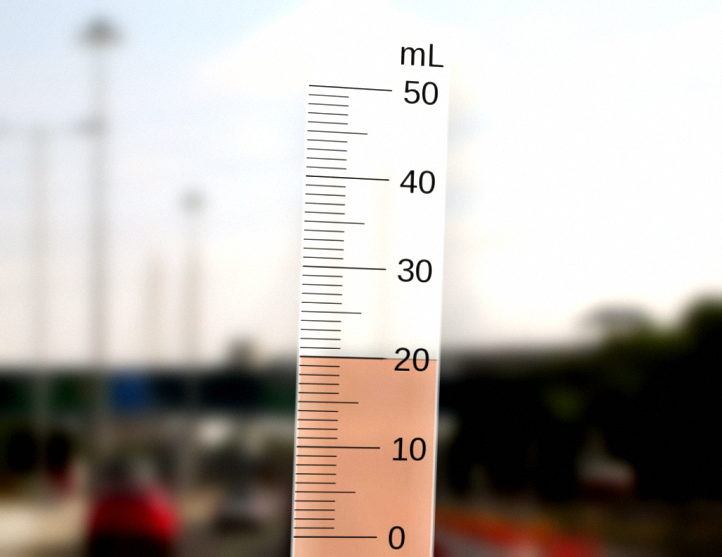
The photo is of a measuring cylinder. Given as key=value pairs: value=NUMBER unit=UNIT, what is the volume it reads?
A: value=20 unit=mL
